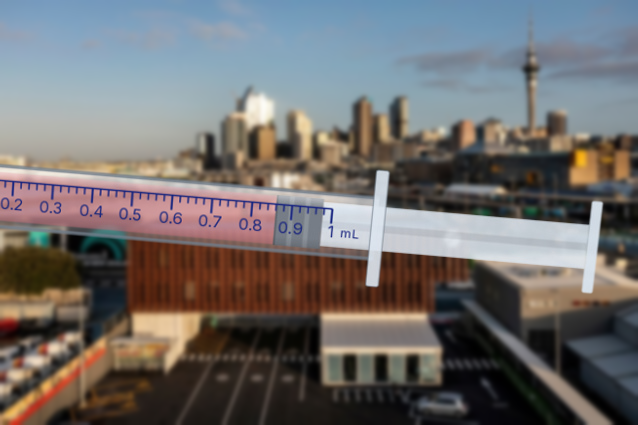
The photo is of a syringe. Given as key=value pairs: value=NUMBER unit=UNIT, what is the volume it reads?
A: value=0.86 unit=mL
